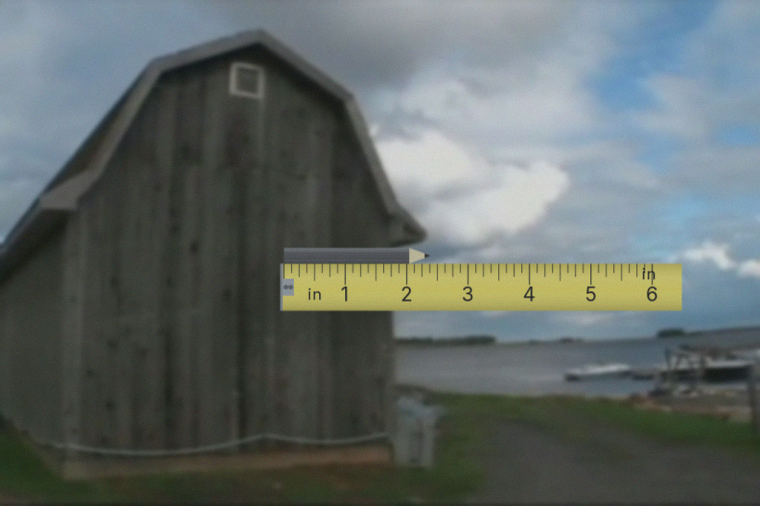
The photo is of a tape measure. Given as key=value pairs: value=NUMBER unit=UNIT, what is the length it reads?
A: value=2.375 unit=in
